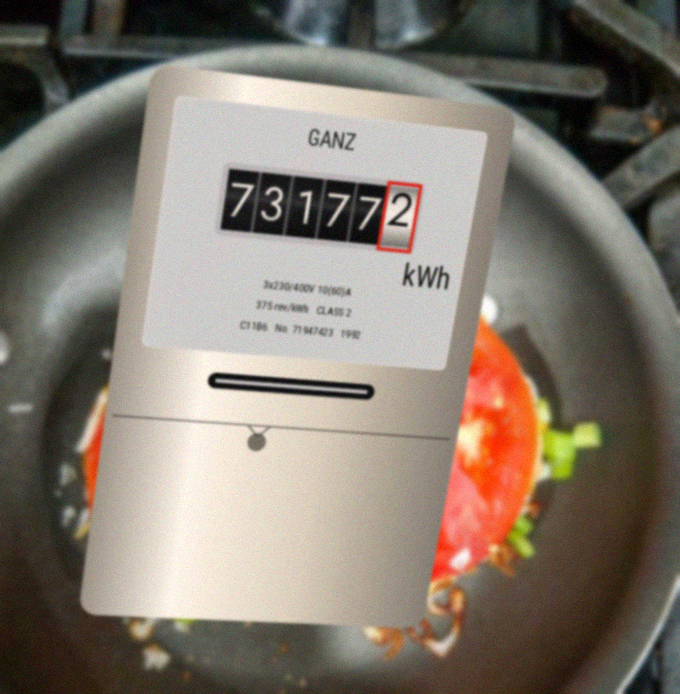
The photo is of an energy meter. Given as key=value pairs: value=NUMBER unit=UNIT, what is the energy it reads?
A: value=73177.2 unit=kWh
